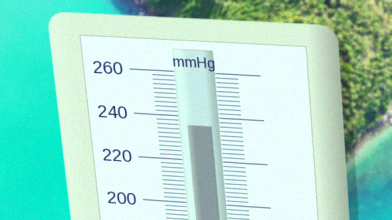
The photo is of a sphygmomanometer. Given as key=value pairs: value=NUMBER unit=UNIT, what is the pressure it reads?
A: value=236 unit=mmHg
